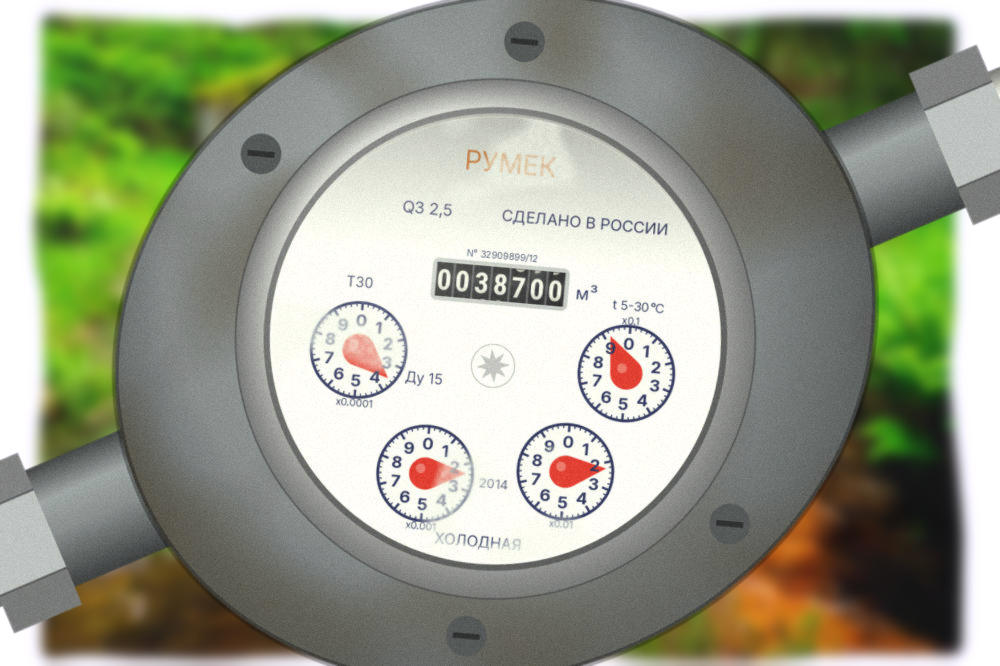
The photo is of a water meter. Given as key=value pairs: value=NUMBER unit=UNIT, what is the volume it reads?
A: value=38699.9223 unit=m³
